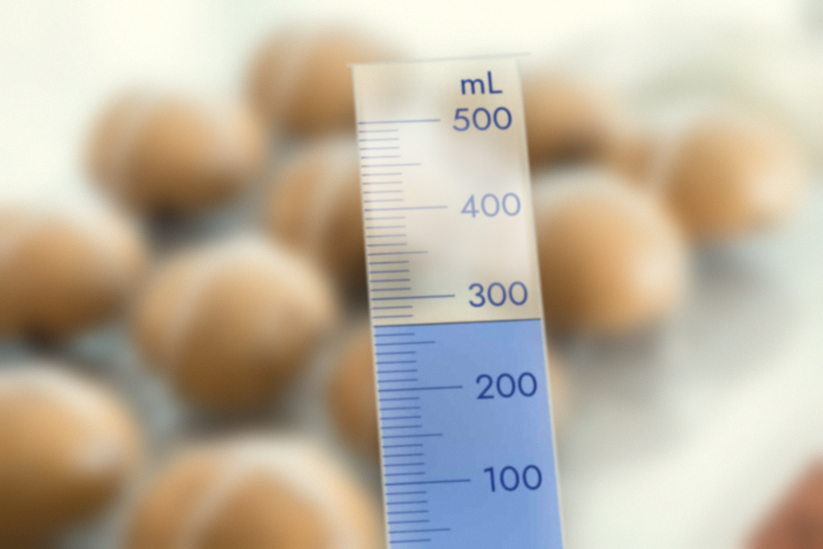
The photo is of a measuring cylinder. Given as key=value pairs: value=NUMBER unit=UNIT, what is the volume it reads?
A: value=270 unit=mL
